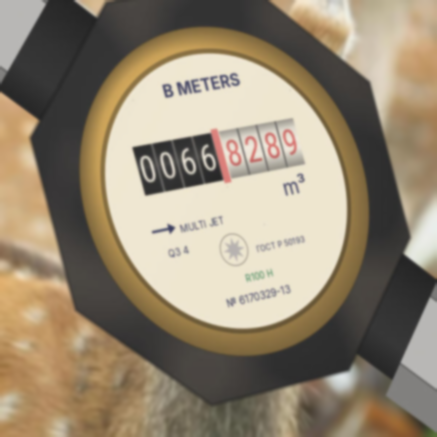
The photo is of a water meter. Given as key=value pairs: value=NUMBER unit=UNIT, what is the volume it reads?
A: value=66.8289 unit=m³
